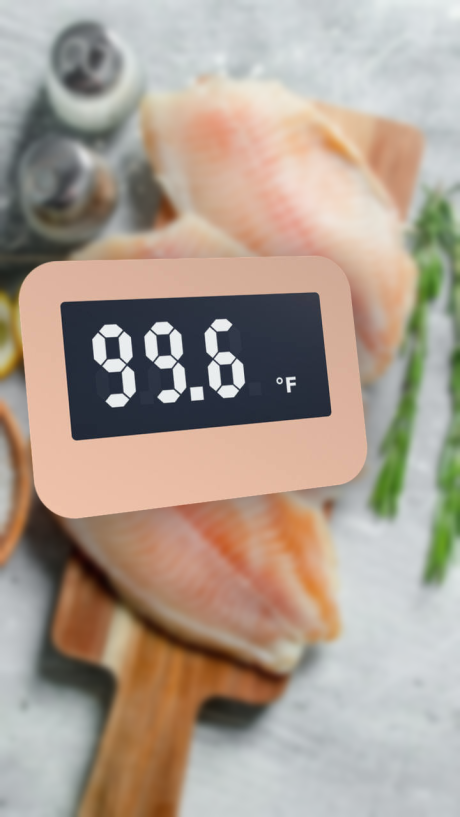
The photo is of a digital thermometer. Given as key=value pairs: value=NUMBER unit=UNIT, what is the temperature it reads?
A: value=99.6 unit=°F
